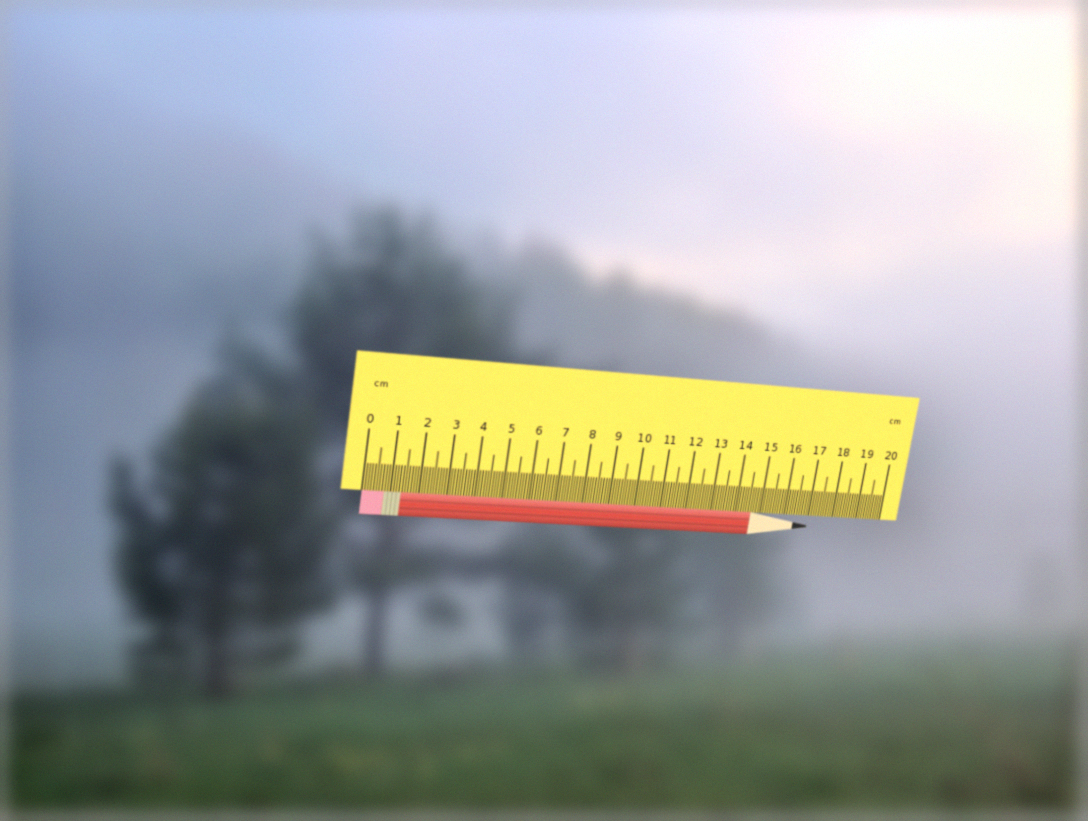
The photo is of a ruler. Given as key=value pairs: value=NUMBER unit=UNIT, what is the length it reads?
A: value=17 unit=cm
